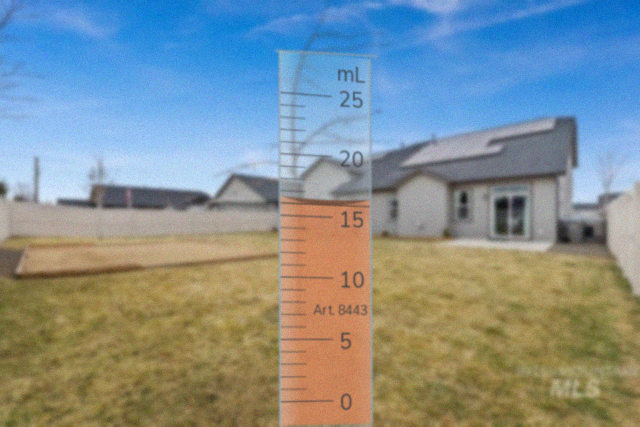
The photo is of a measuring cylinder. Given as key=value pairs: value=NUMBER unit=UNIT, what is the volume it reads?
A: value=16 unit=mL
